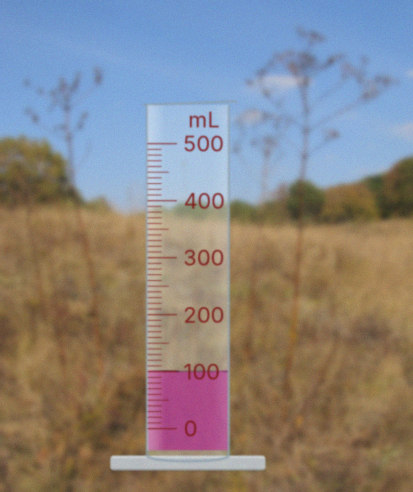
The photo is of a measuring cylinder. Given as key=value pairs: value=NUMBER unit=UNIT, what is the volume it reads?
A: value=100 unit=mL
